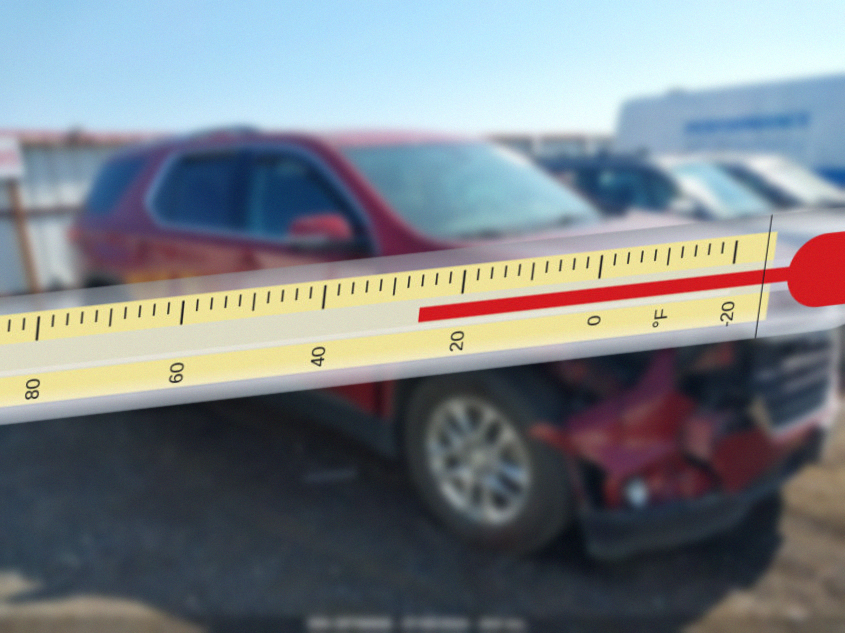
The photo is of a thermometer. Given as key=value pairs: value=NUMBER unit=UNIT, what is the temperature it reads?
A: value=26 unit=°F
